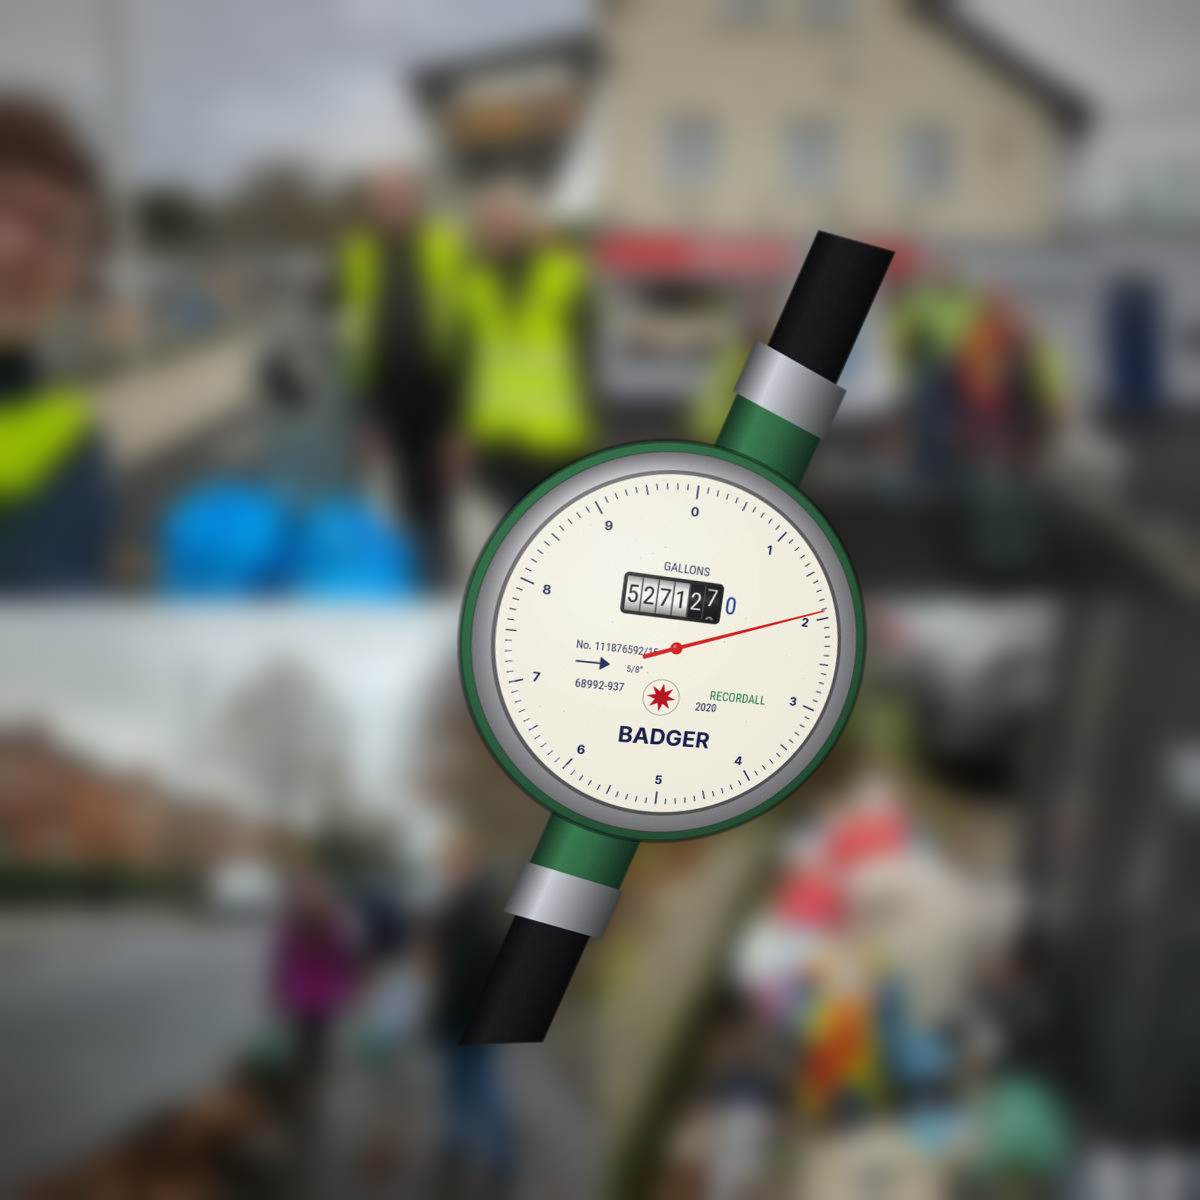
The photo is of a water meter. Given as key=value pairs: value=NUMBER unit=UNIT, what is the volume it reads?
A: value=5271271.9 unit=gal
